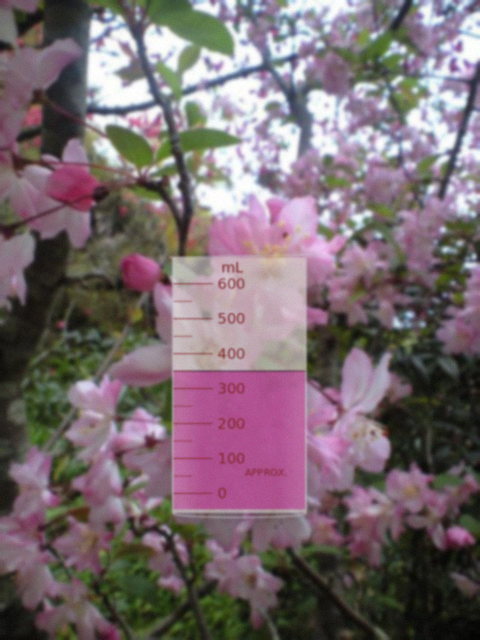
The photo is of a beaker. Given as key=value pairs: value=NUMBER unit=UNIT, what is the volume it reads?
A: value=350 unit=mL
